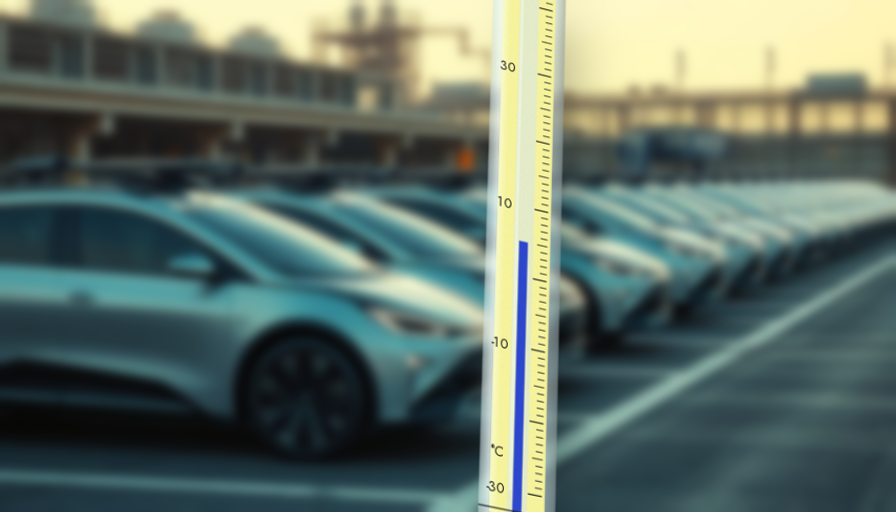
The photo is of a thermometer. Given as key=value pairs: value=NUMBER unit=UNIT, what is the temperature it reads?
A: value=5 unit=°C
